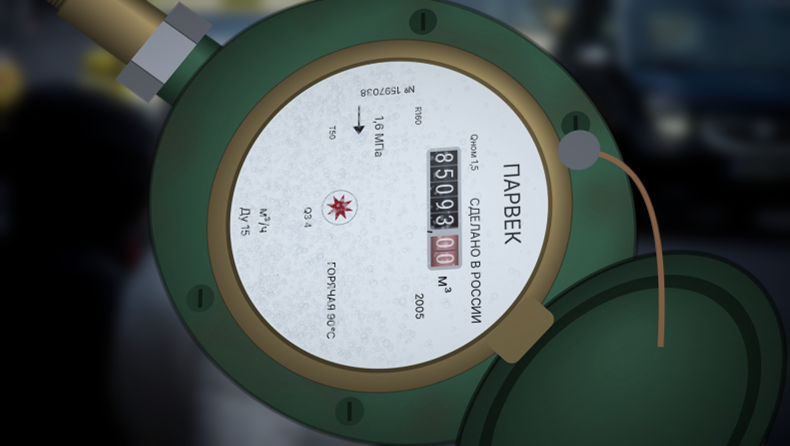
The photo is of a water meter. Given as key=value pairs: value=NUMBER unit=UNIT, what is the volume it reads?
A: value=85093.00 unit=m³
